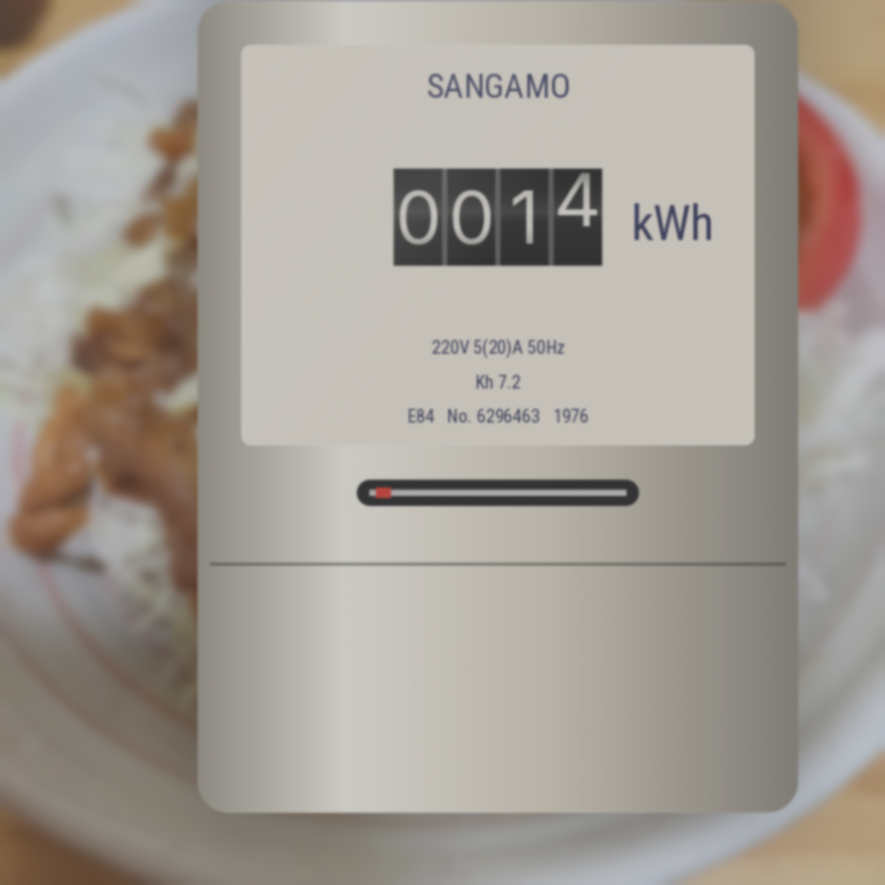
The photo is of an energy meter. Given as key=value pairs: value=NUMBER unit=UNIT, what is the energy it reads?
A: value=14 unit=kWh
